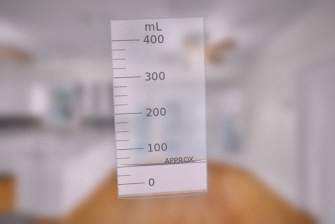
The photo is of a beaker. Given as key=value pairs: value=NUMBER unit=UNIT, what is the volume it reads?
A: value=50 unit=mL
